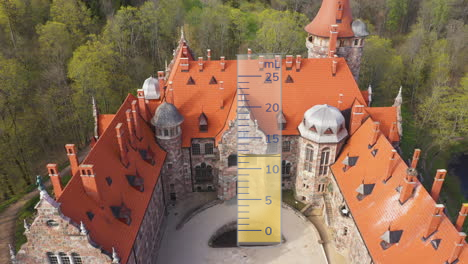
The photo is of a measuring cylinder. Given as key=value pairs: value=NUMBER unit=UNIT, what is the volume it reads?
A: value=12 unit=mL
